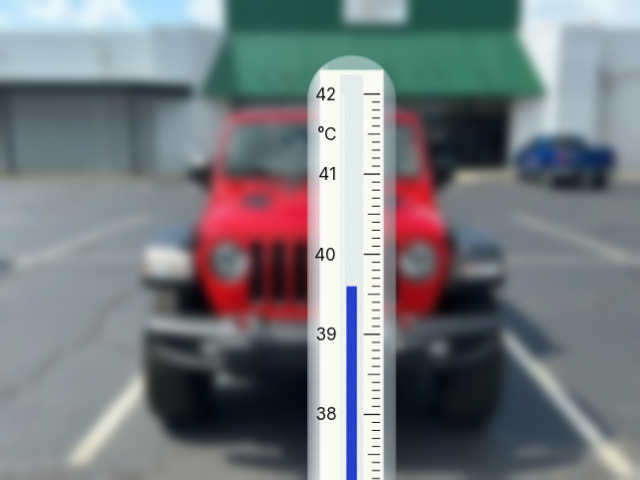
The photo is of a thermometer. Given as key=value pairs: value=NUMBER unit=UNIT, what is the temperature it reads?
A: value=39.6 unit=°C
